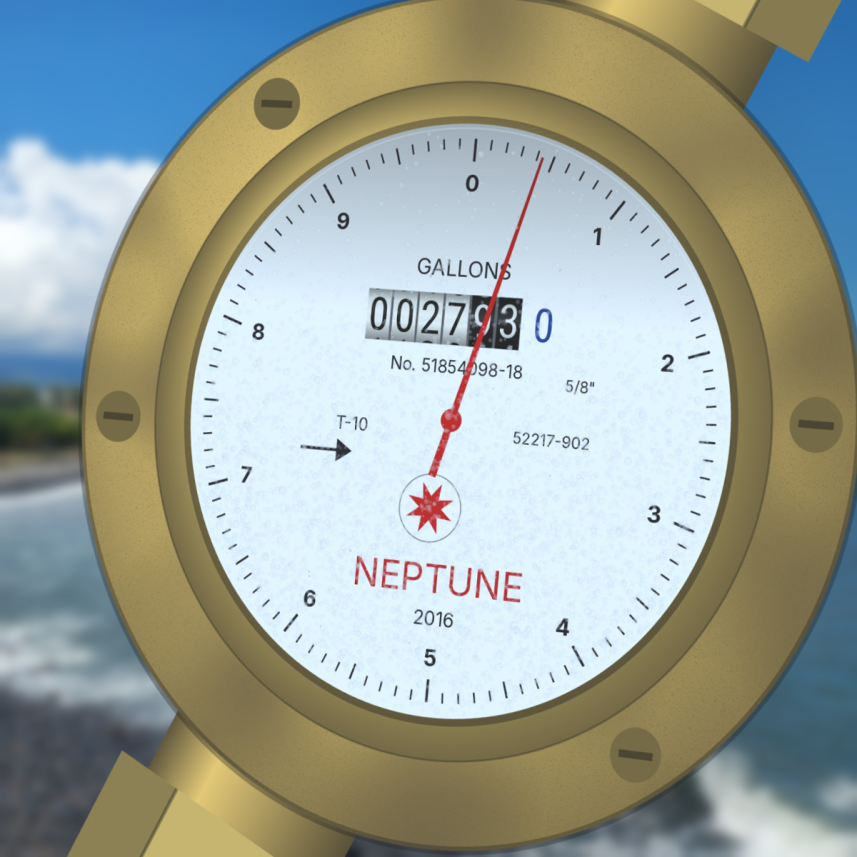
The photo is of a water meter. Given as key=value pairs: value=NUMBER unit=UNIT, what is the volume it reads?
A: value=27930.4 unit=gal
